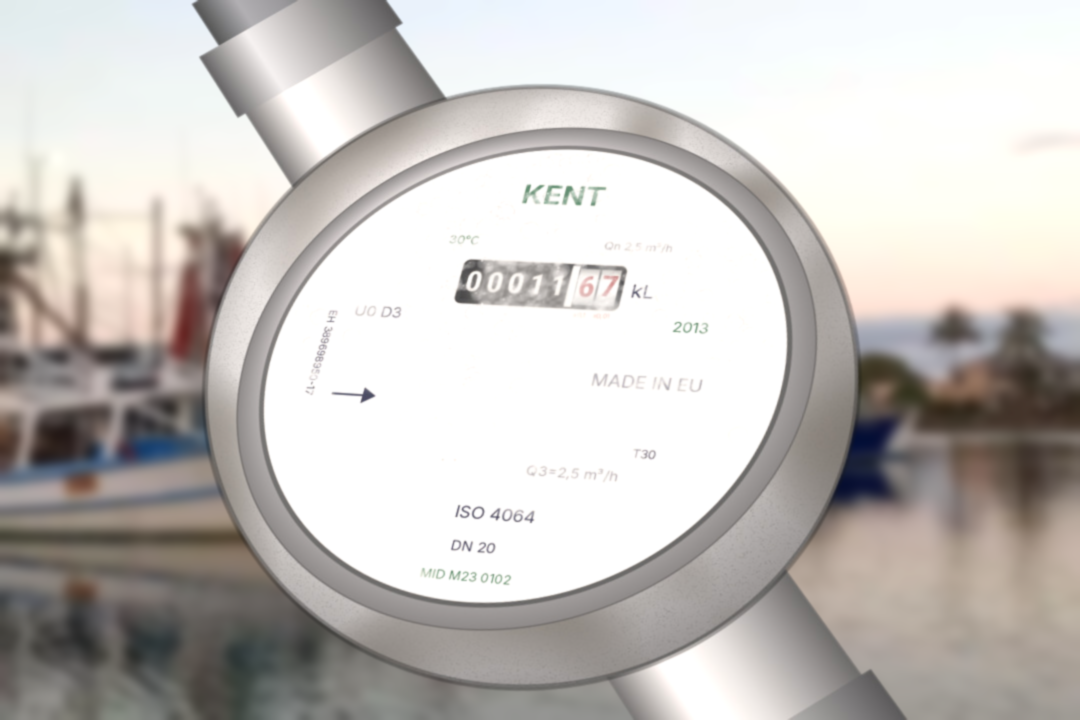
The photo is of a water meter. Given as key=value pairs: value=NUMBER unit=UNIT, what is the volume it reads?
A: value=11.67 unit=kL
